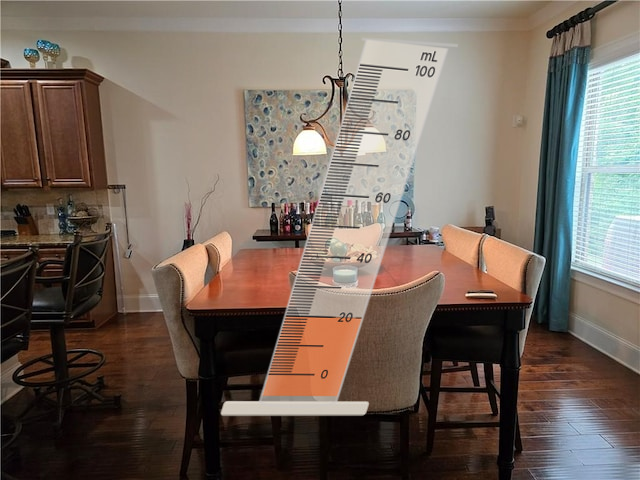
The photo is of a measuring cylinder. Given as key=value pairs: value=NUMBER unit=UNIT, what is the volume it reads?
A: value=20 unit=mL
